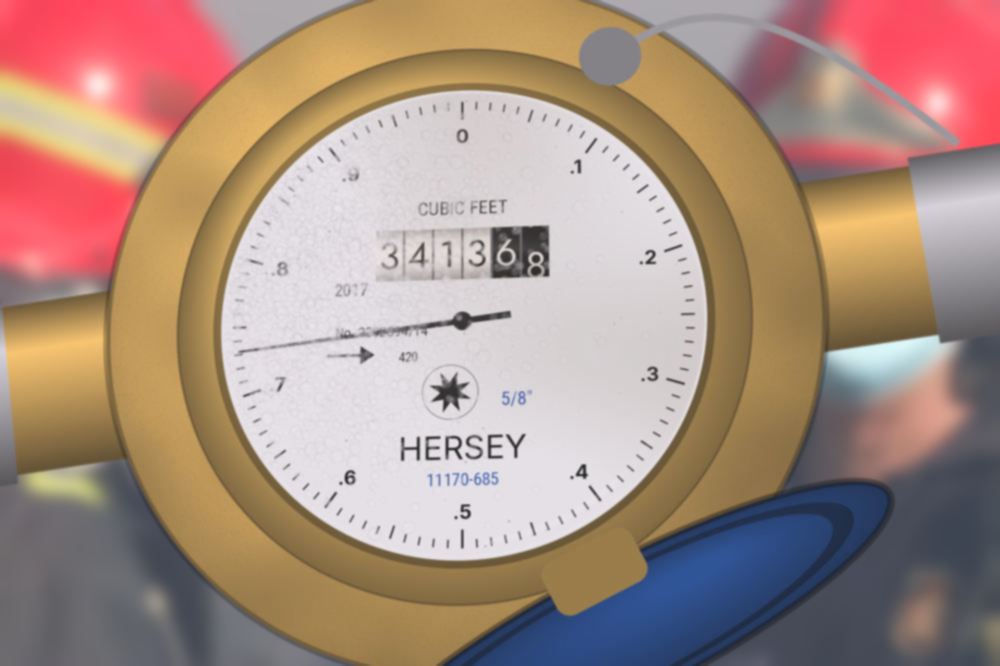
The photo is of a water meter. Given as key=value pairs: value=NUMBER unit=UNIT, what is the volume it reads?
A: value=341367.73 unit=ft³
